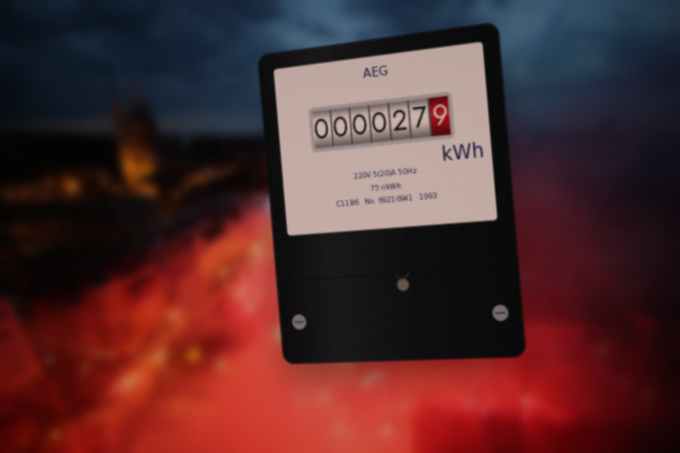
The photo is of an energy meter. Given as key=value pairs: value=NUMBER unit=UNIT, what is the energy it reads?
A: value=27.9 unit=kWh
